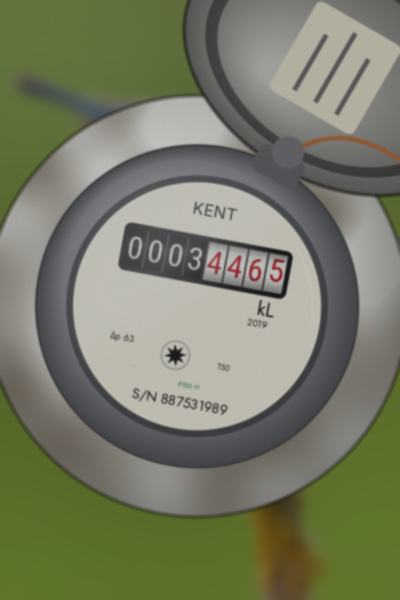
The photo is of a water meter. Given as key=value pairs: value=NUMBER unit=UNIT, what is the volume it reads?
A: value=3.4465 unit=kL
